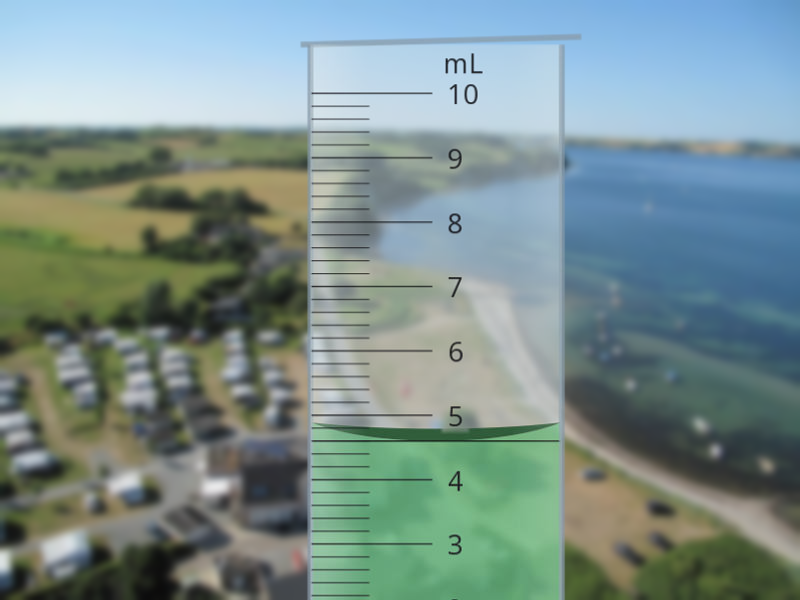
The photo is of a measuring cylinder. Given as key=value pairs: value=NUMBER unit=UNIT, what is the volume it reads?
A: value=4.6 unit=mL
